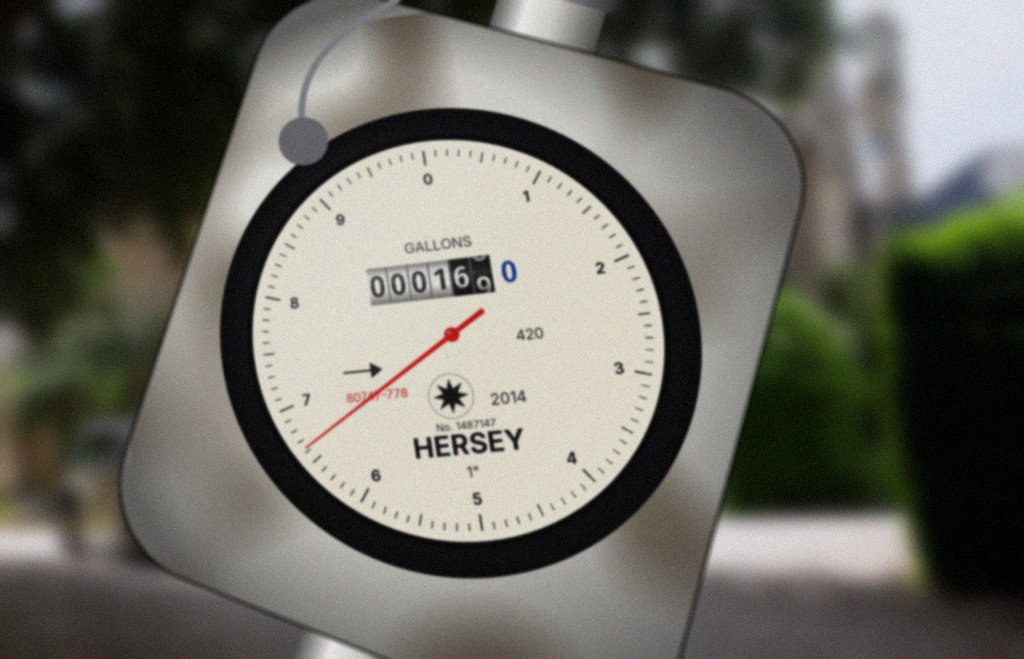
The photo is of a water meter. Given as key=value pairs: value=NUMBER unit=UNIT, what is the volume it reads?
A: value=1686.6 unit=gal
